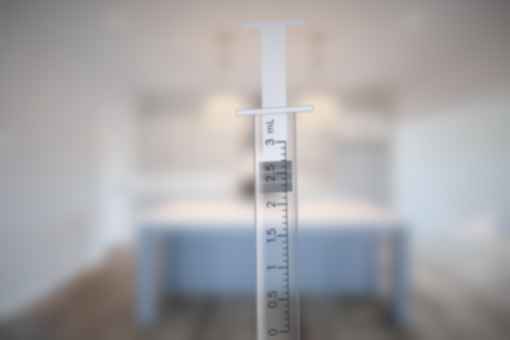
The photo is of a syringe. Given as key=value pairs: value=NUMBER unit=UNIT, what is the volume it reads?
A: value=2.2 unit=mL
